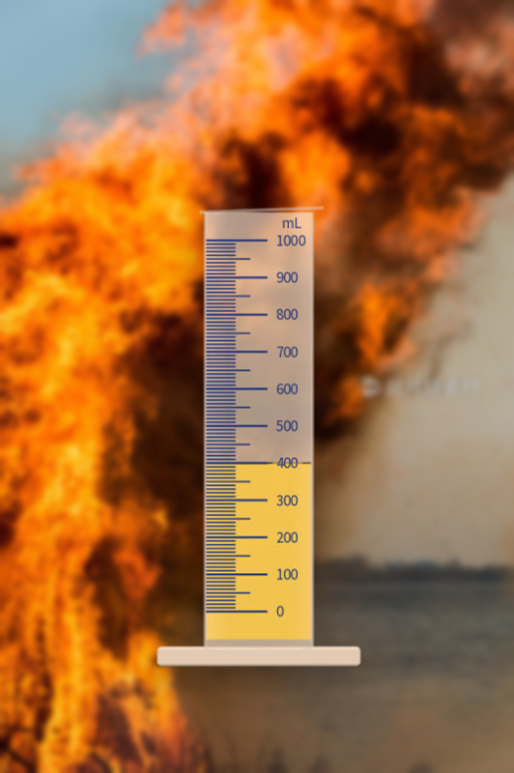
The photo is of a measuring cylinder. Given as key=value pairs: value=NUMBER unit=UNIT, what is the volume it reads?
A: value=400 unit=mL
